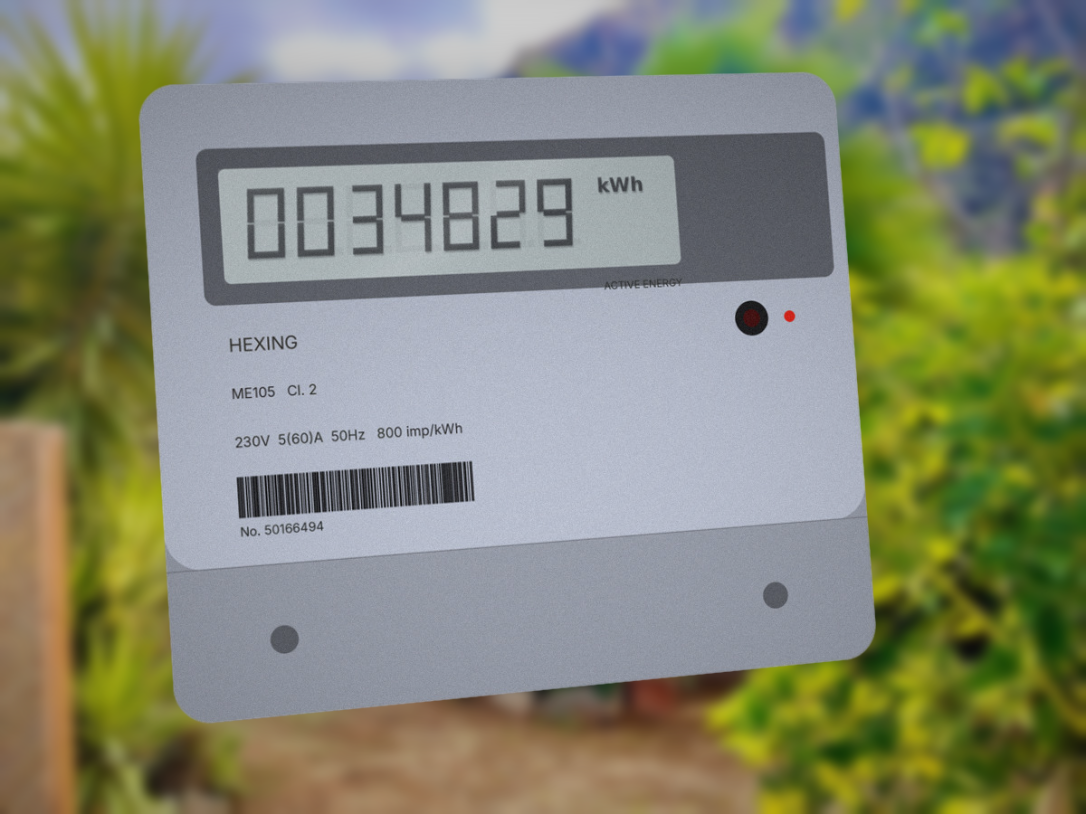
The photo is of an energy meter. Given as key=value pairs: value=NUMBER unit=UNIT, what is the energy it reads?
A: value=34829 unit=kWh
